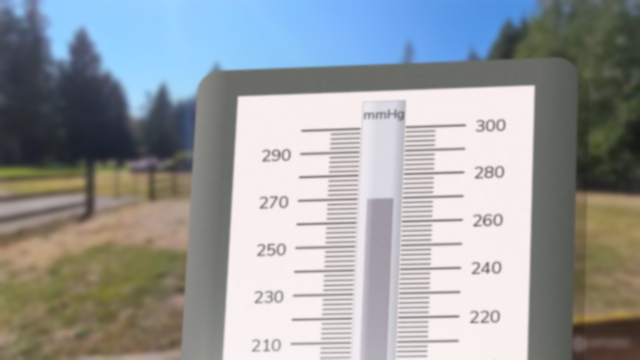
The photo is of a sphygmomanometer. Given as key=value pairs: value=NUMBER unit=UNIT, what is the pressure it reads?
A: value=270 unit=mmHg
